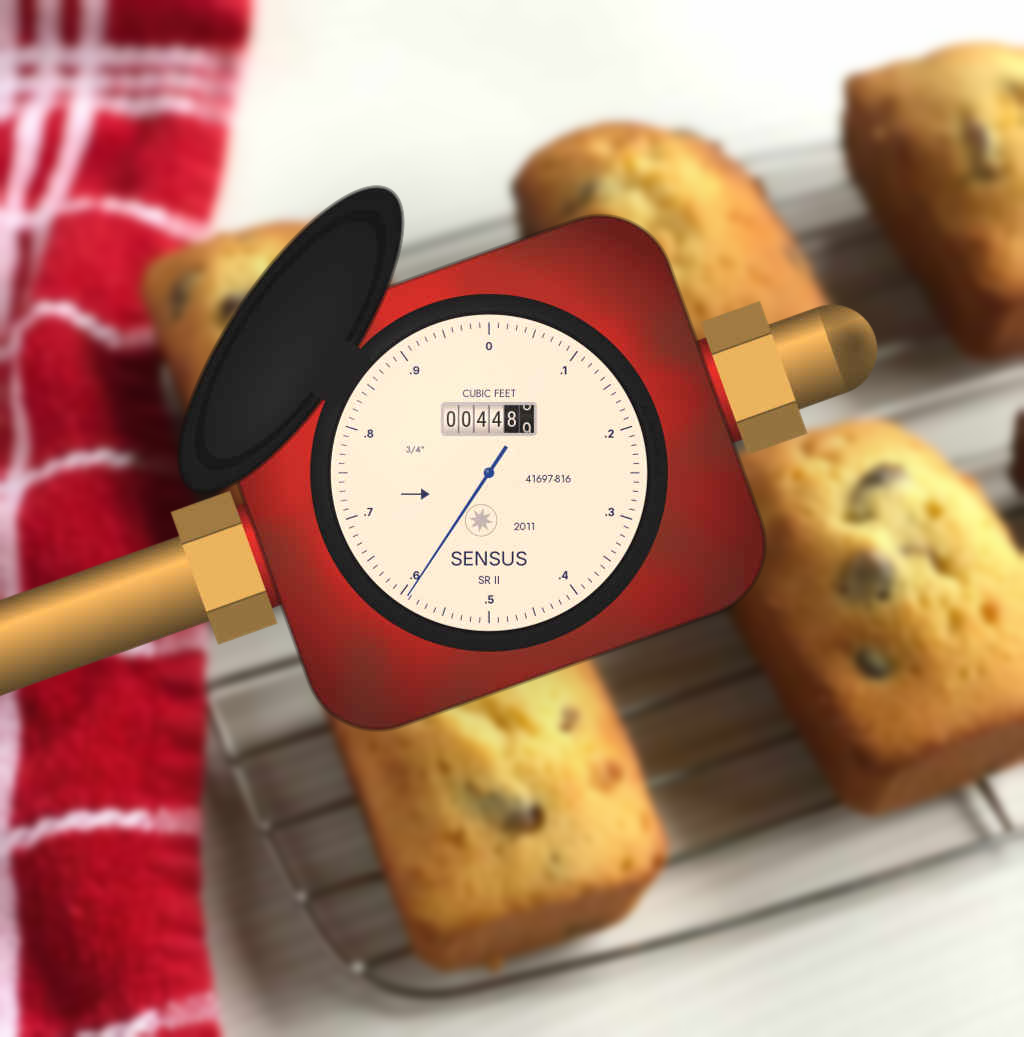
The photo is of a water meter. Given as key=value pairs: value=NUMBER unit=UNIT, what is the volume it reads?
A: value=4488.59 unit=ft³
